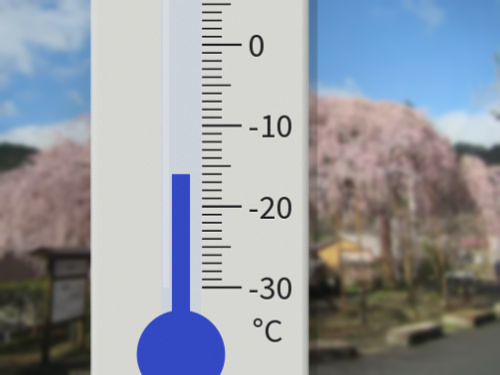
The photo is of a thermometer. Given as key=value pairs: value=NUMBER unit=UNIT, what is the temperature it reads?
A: value=-16 unit=°C
